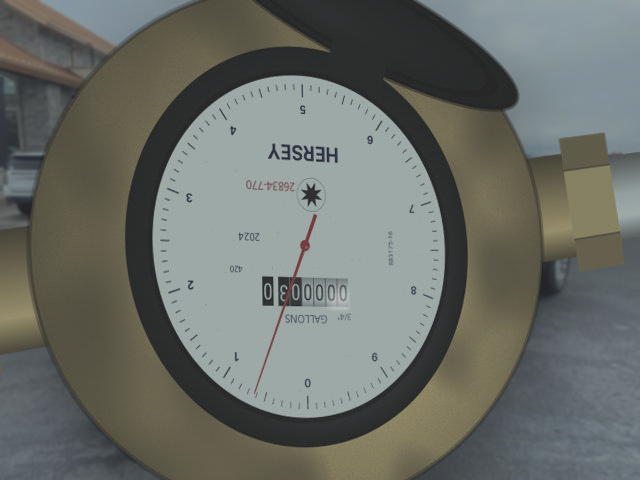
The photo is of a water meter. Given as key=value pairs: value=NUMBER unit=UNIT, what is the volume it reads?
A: value=30.6 unit=gal
